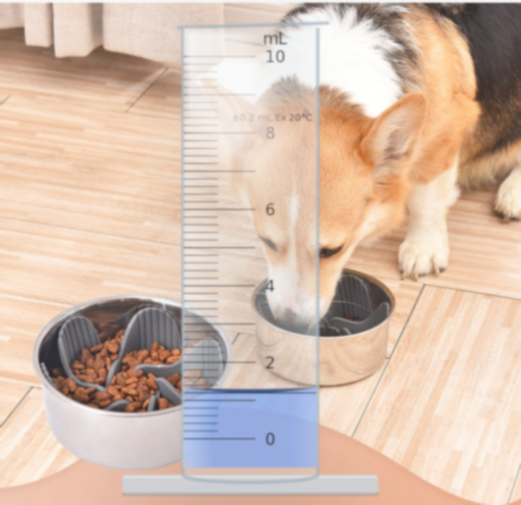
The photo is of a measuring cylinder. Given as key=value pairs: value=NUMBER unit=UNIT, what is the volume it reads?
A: value=1.2 unit=mL
